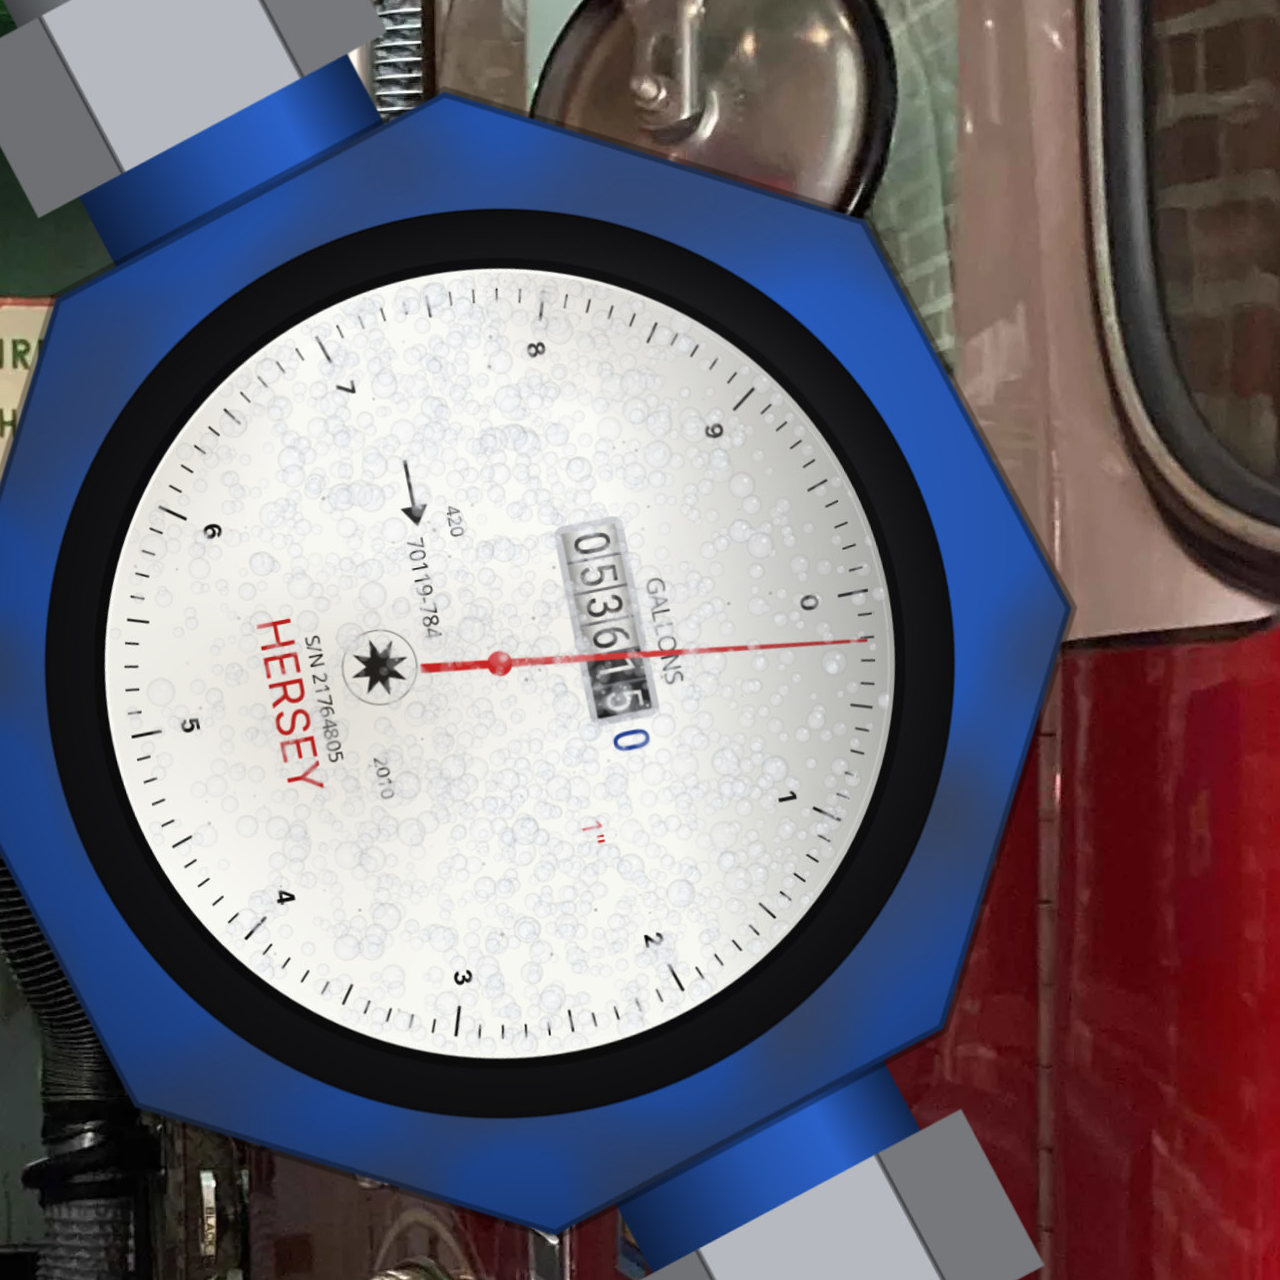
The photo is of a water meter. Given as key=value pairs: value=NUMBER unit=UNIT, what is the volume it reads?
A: value=536150.2 unit=gal
